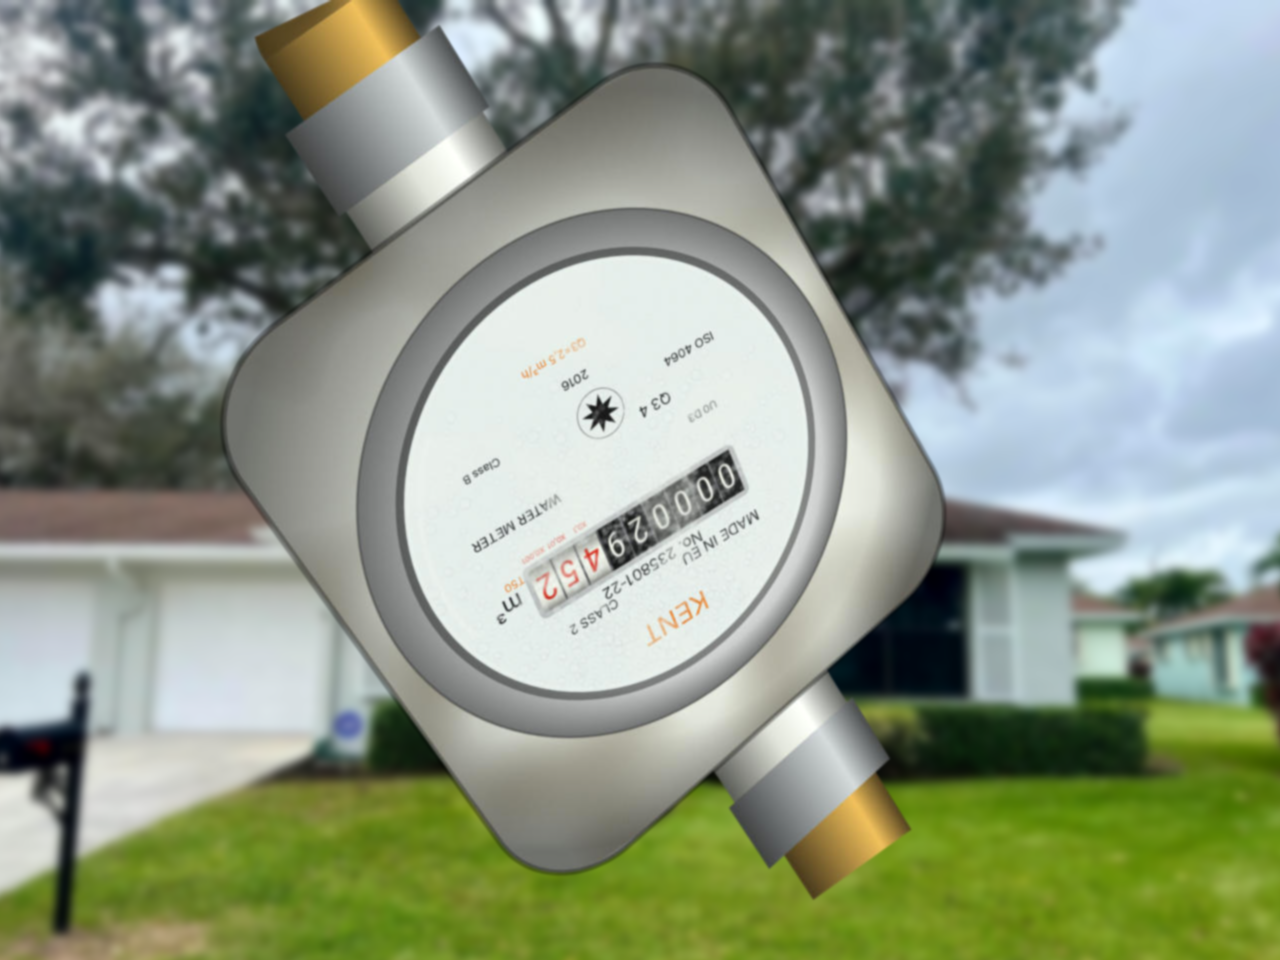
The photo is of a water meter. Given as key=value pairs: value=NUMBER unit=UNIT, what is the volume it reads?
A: value=29.452 unit=m³
